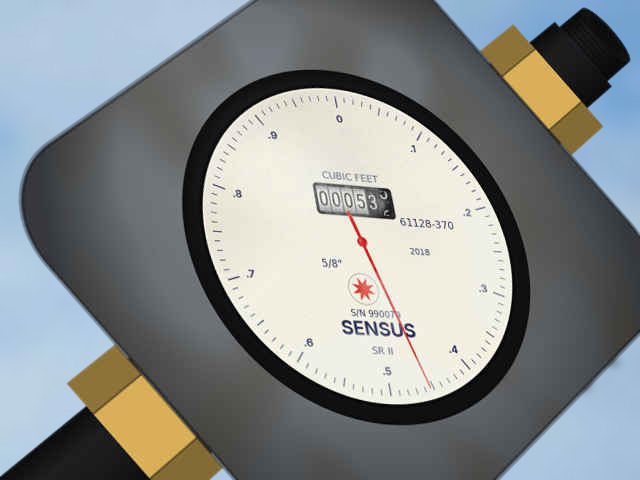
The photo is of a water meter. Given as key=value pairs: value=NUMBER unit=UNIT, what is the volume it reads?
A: value=535.45 unit=ft³
